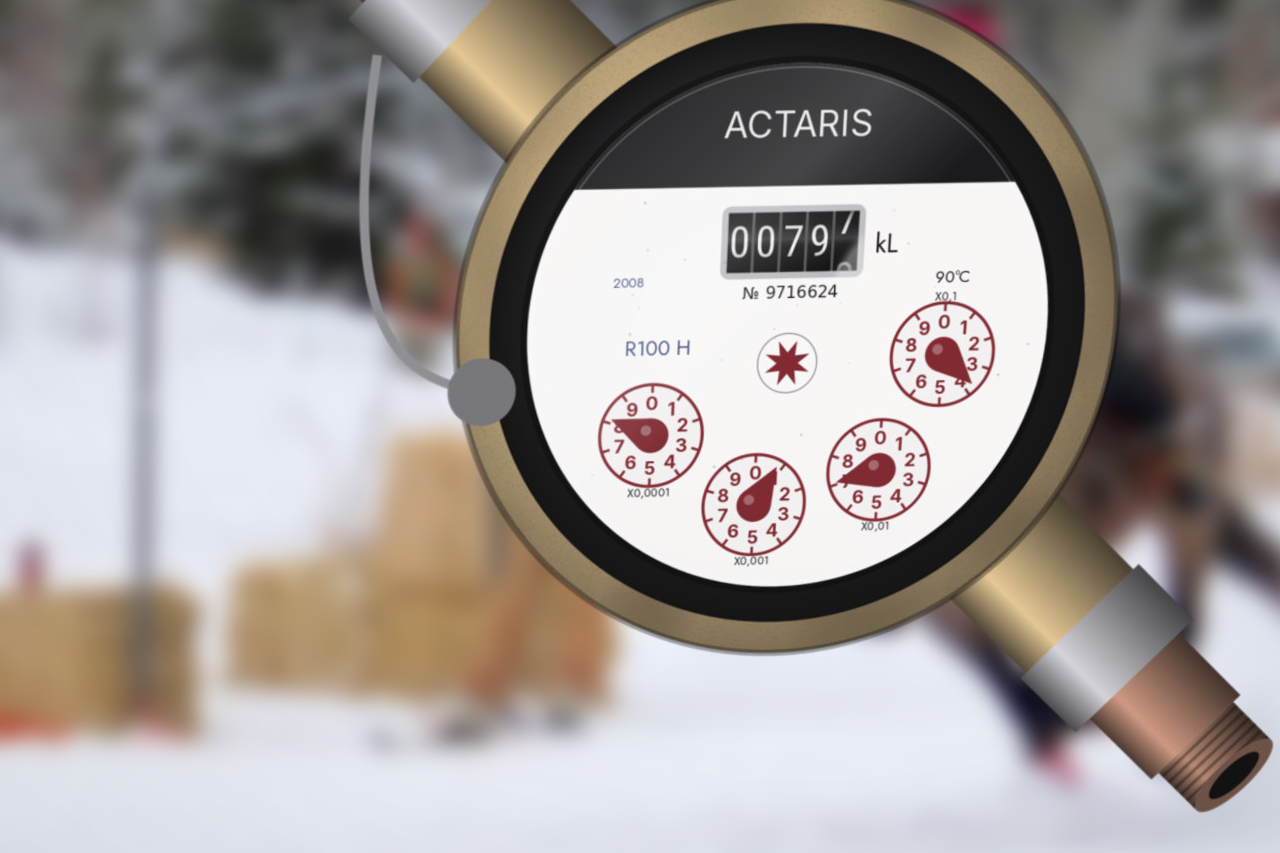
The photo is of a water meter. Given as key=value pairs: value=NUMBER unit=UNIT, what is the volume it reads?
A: value=797.3708 unit=kL
